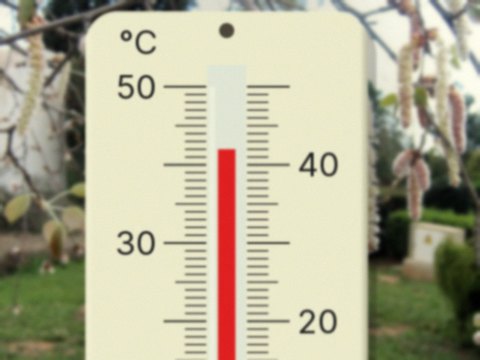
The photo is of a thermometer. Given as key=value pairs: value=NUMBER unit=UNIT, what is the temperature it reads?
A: value=42 unit=°C
